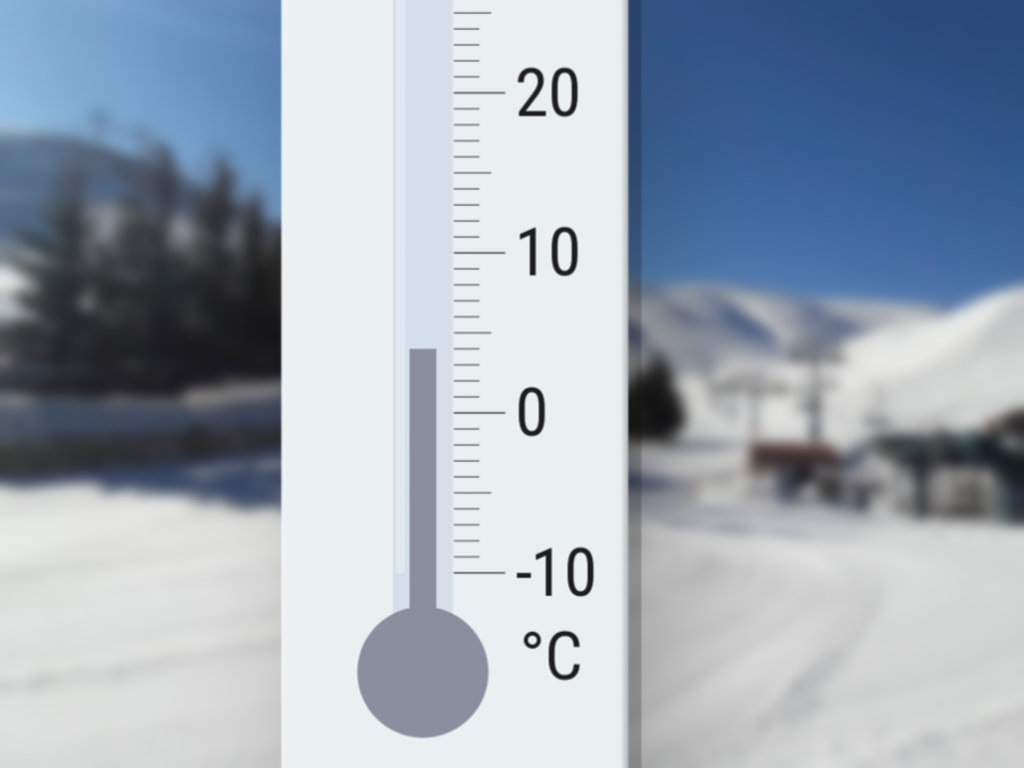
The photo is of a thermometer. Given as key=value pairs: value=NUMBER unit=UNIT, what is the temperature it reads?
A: value=4 unit=°C
